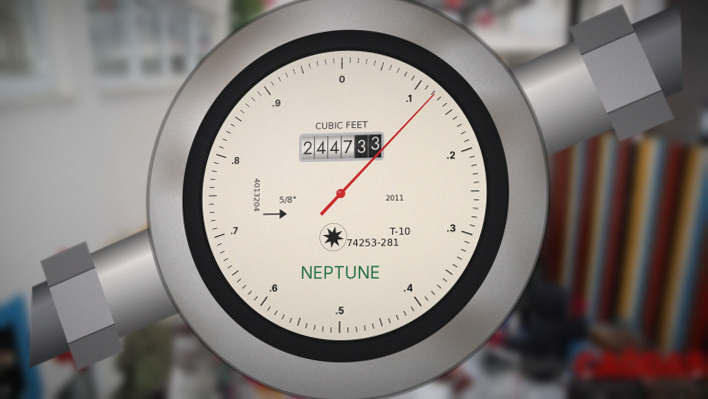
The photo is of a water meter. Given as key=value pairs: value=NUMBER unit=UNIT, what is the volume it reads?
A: value=244733.12 unit=ft³
